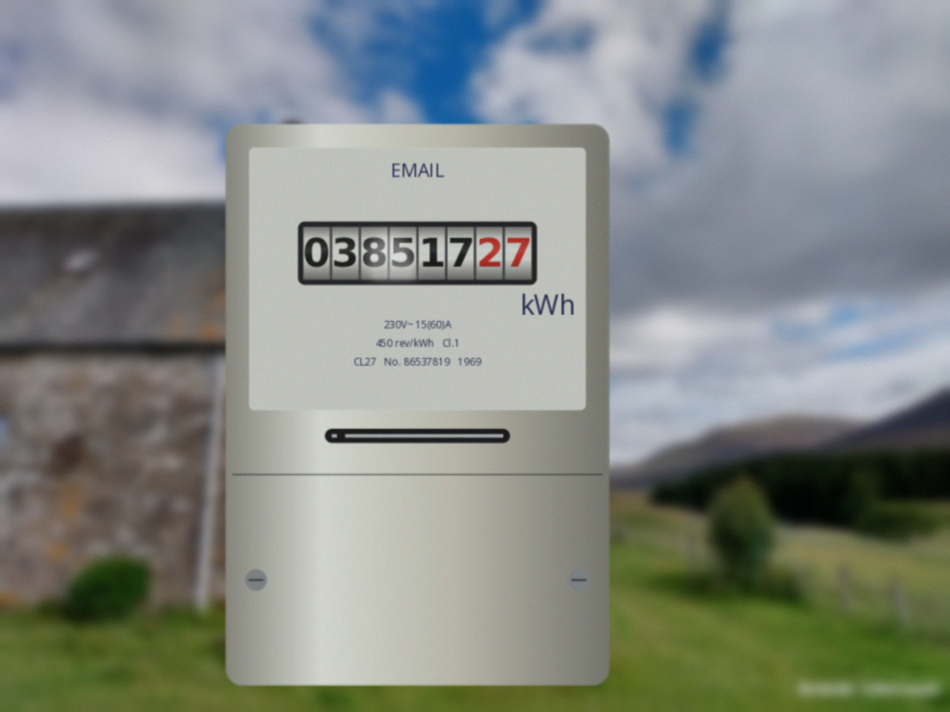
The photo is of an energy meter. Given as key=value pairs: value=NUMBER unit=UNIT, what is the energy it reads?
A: value=38517.27 unit=kWh
